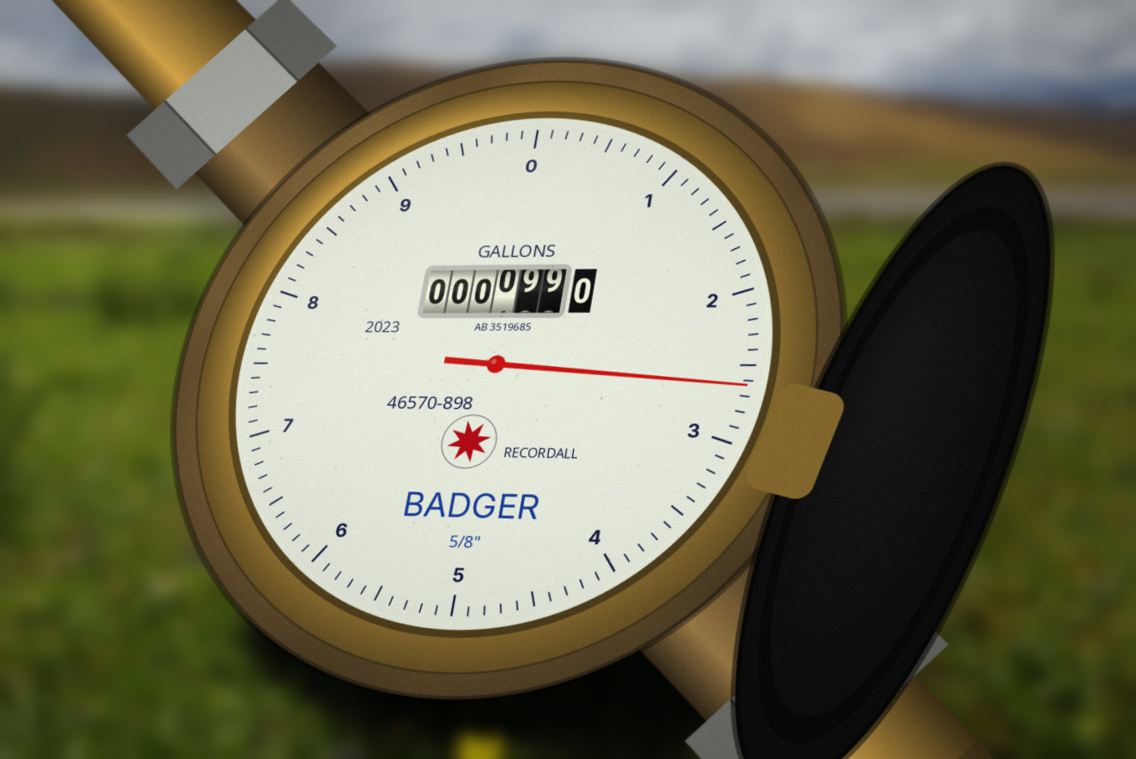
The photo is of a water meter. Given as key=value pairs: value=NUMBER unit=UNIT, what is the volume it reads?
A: value=992.6 unit=gal
